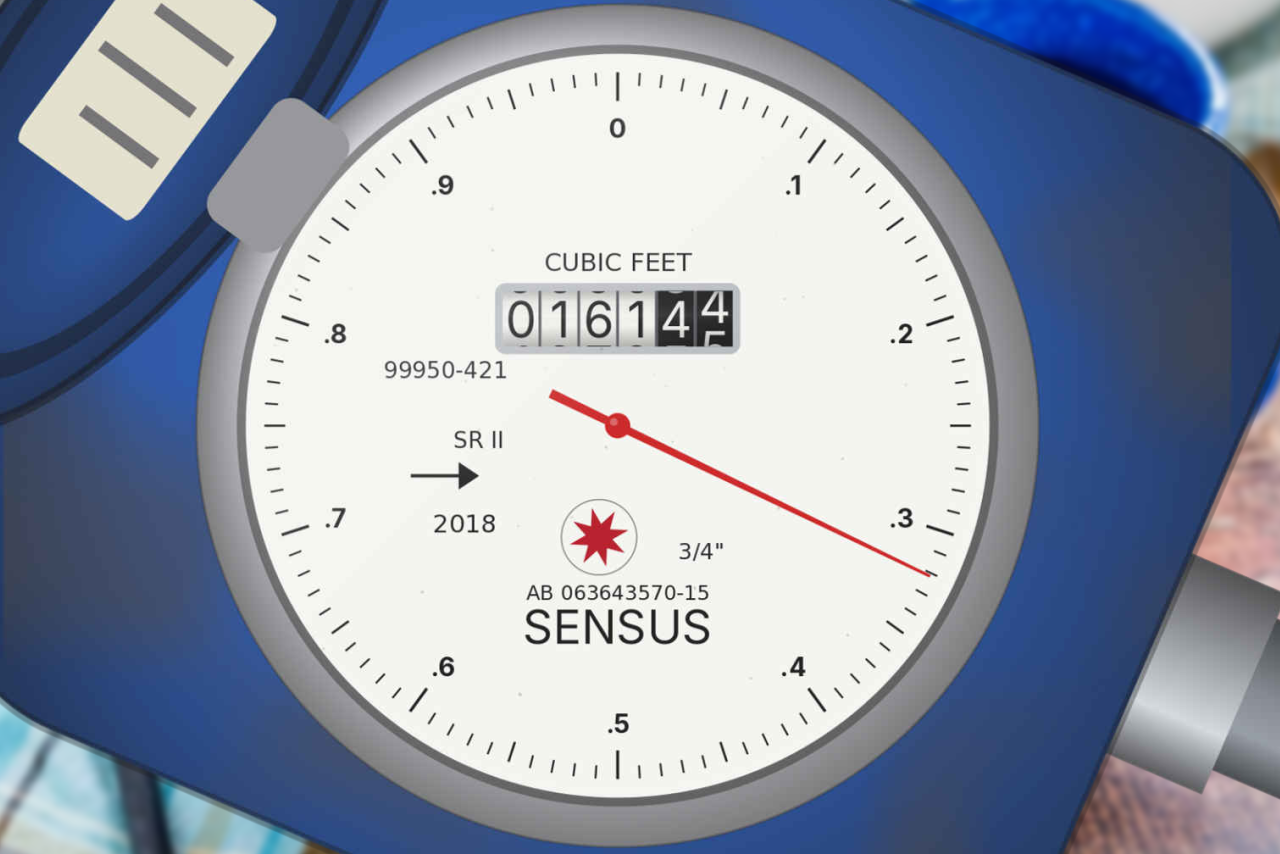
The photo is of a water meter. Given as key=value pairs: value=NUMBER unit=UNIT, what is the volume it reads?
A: value=16144.32 unit=ft³
